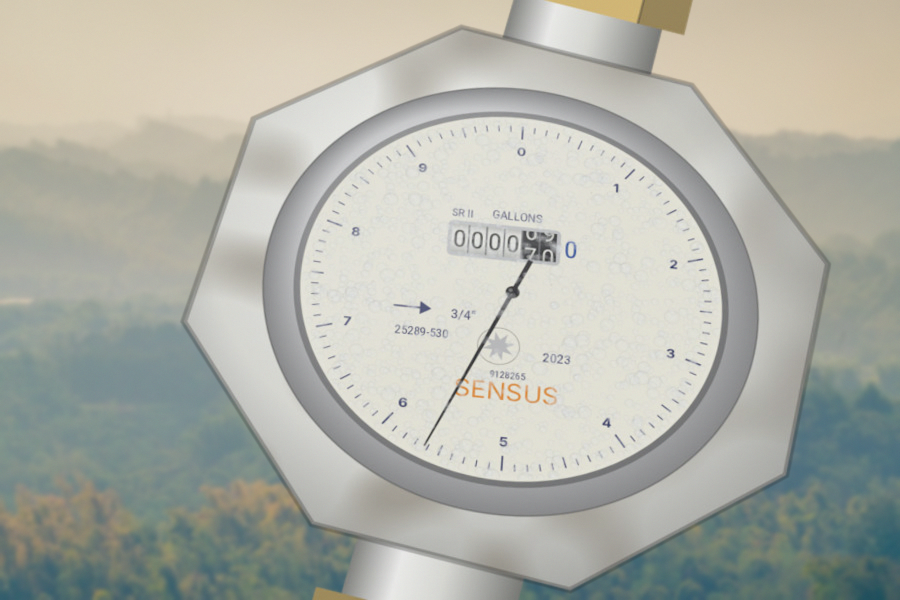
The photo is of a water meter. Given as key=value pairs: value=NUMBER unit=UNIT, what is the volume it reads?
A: value=695.6 unit=gal
